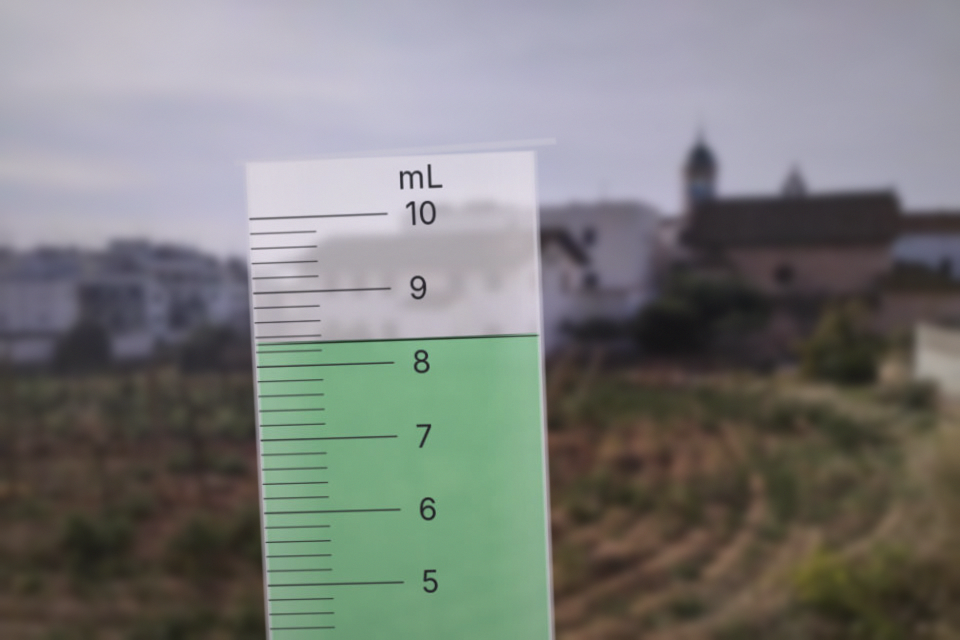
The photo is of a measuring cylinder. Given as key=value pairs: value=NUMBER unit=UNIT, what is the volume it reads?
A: value=8.3 unit=mL
